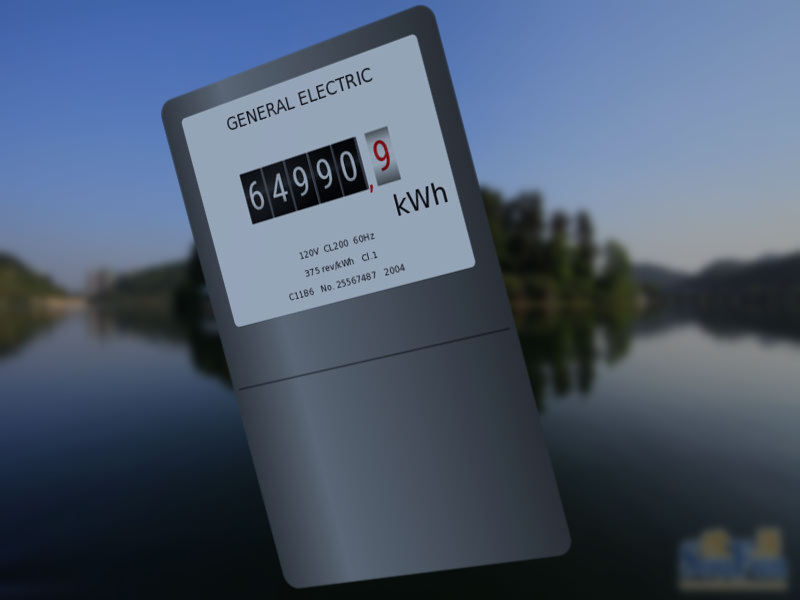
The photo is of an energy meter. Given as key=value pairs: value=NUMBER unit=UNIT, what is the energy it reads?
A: value=64990.9 unit=kWh
